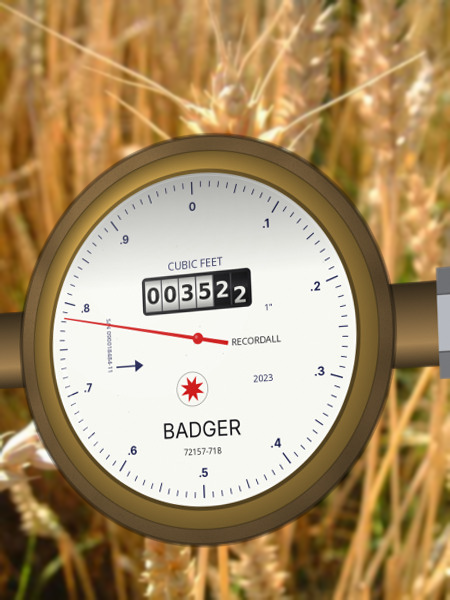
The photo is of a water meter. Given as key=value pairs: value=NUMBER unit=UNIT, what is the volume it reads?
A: value=3521.78 unit=ft³
